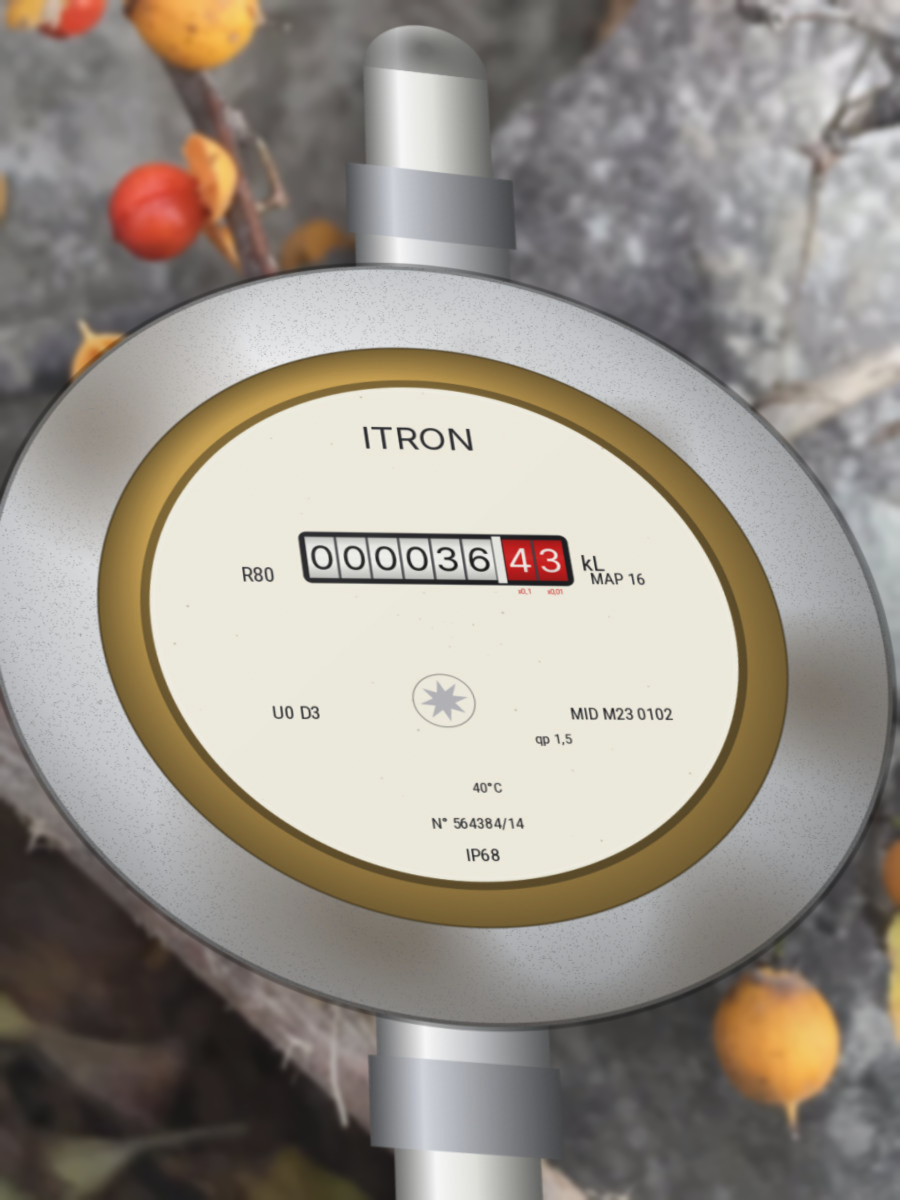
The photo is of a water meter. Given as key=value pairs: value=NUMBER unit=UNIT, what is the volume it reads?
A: value=36.43 unit=kL
